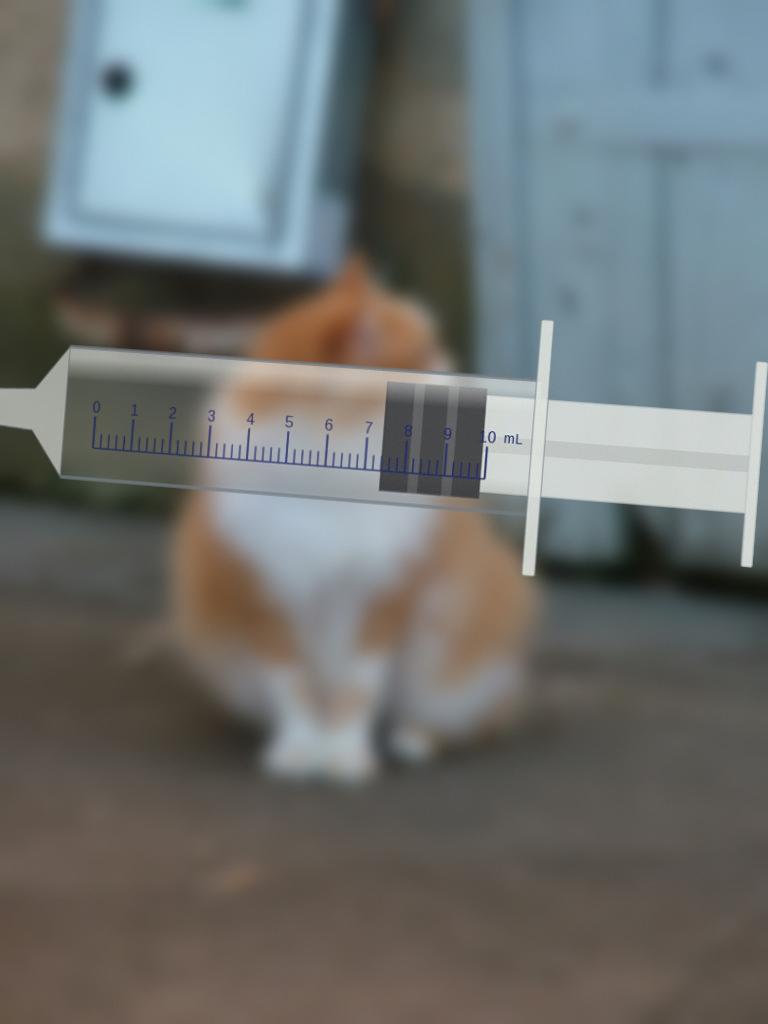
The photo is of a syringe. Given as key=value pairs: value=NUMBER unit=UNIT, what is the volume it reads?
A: value=7.4 unit=mL
